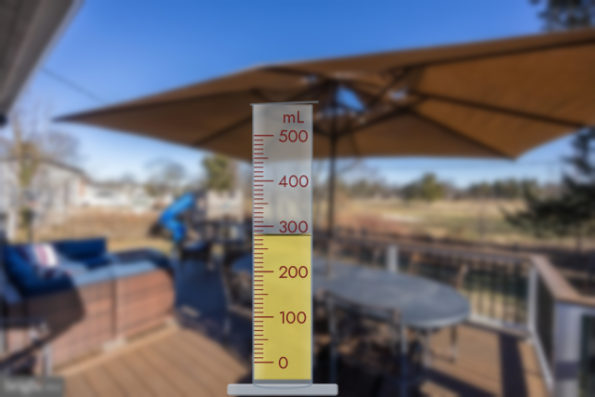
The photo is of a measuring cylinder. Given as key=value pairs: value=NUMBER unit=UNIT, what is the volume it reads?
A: value=280 unit=mL
